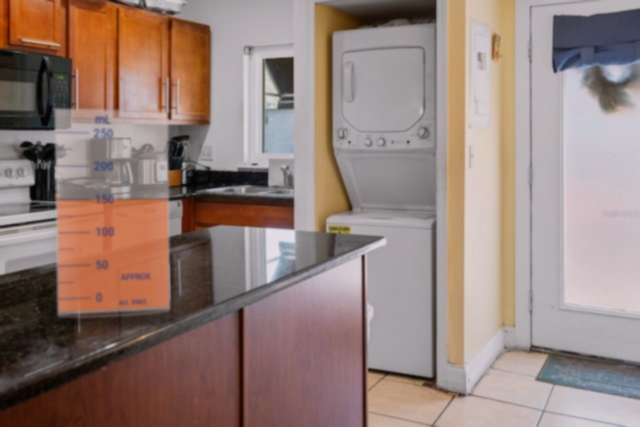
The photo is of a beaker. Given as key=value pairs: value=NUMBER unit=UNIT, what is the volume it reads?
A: value=150 unit=mL
